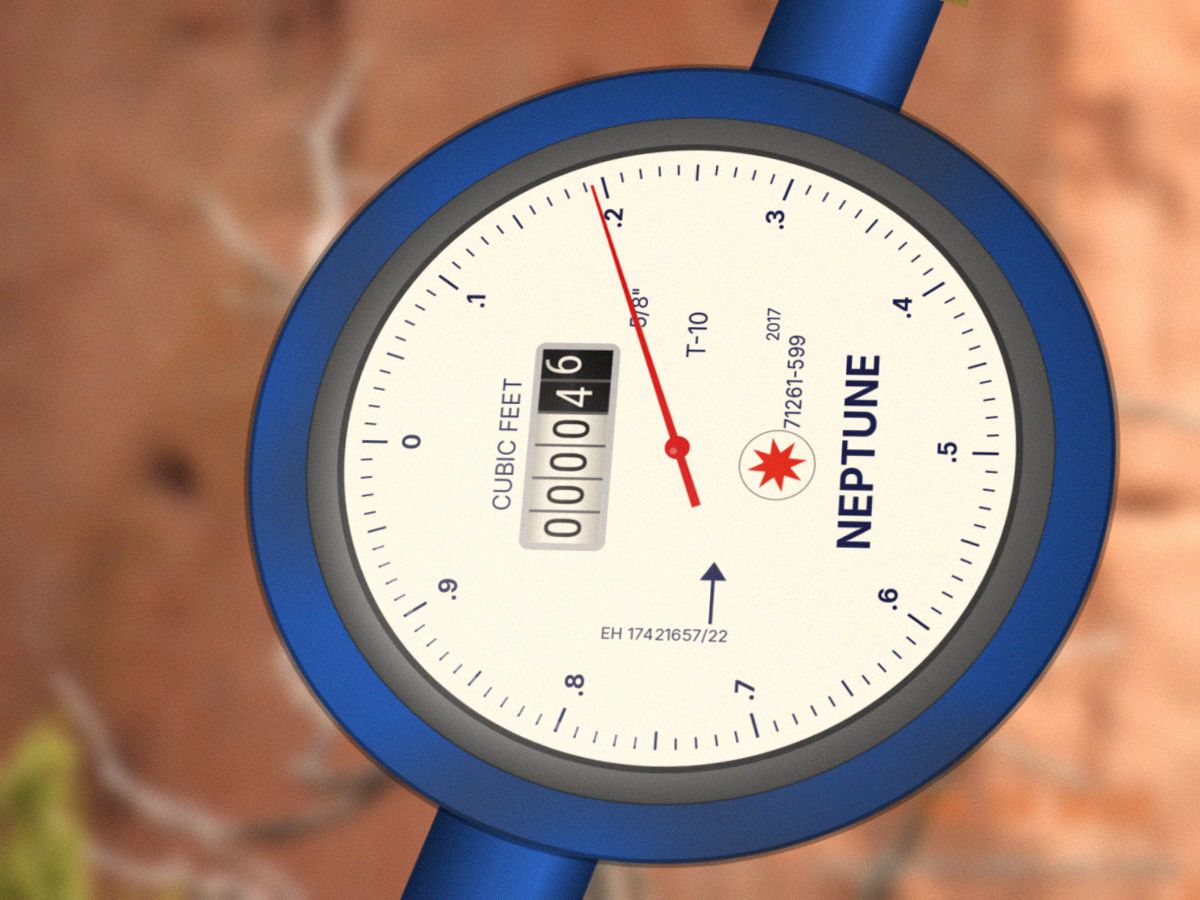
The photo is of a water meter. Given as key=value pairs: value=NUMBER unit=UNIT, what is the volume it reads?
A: value=46.19 unit=ft³
